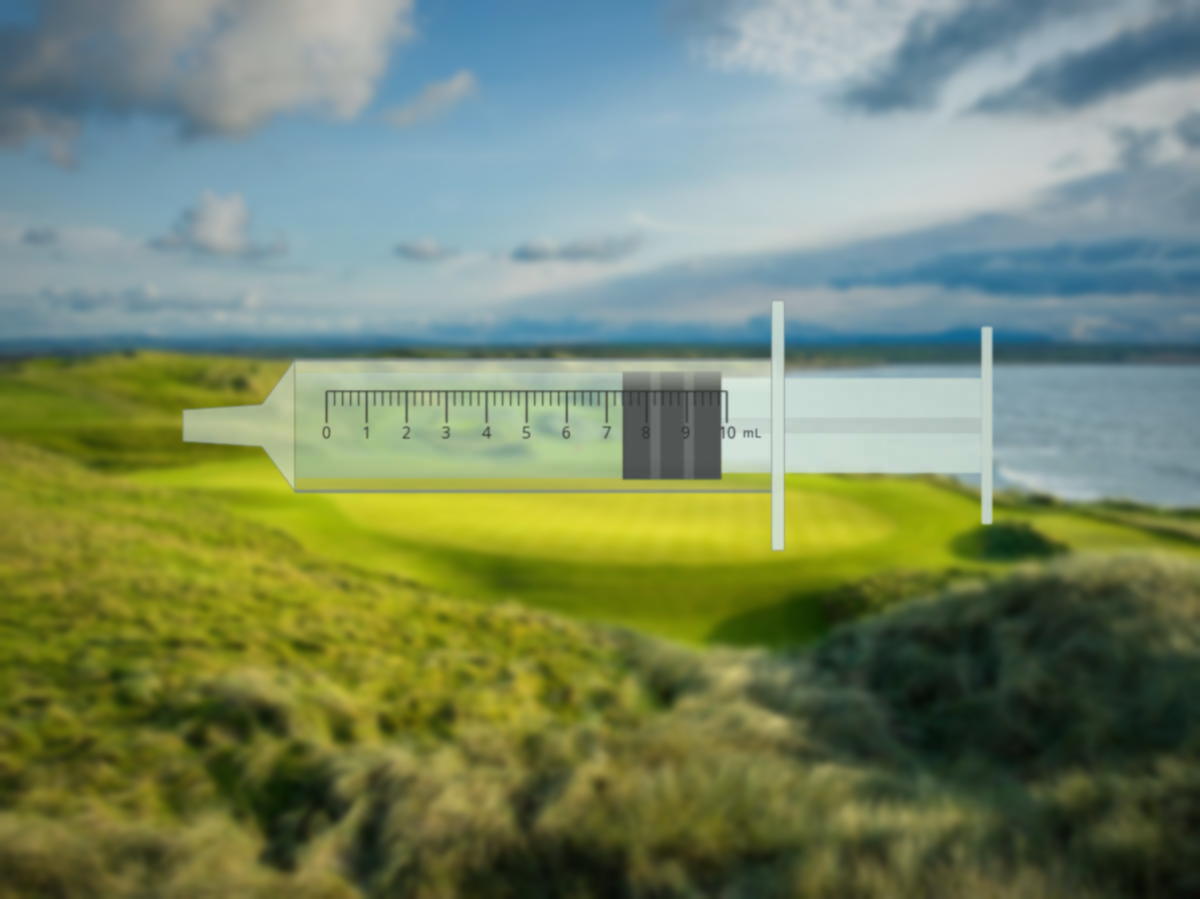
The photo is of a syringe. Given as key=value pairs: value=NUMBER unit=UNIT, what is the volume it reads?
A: value=7.4 unit=mL
